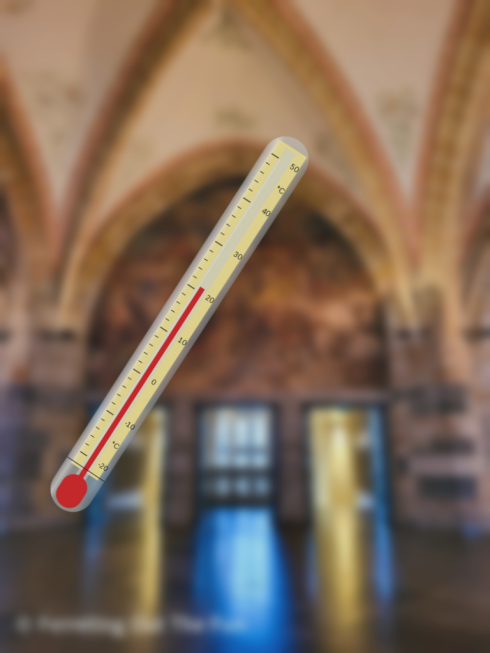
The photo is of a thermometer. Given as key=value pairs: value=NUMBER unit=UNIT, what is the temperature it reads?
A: value=21 unit=°C
